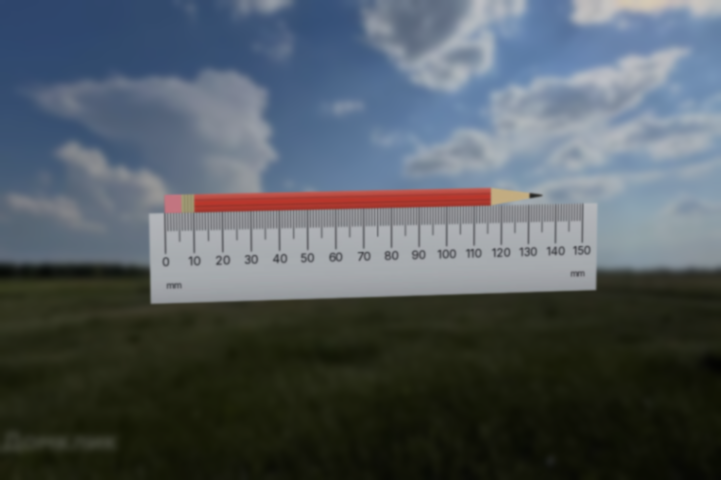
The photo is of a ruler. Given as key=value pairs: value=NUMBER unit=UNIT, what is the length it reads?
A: value=135 unit=mm
